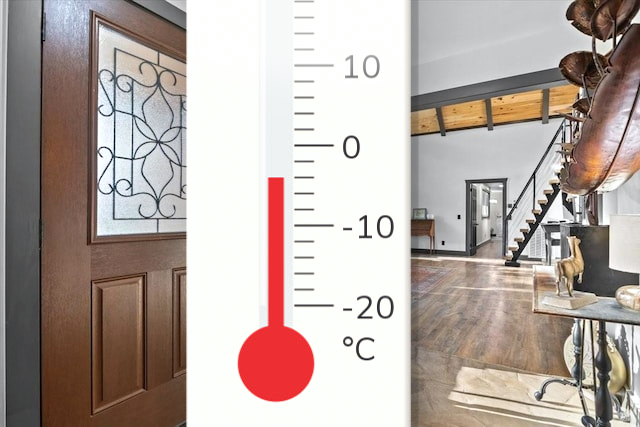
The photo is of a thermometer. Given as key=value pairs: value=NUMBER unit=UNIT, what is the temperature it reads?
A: value=-4 unit=°C
